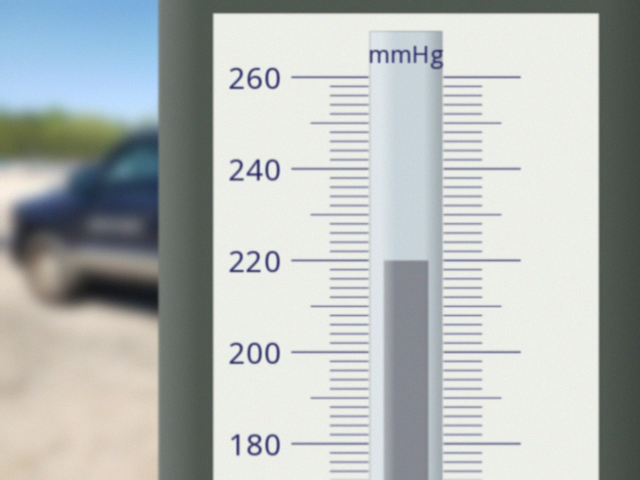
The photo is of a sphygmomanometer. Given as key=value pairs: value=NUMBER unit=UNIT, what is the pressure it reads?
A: value=220 unit=mmHg
